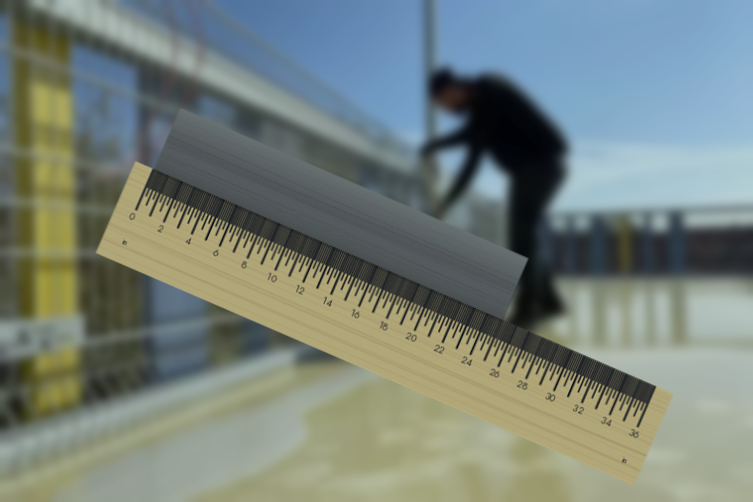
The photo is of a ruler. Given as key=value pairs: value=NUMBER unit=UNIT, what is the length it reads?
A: value=25 unit=in
